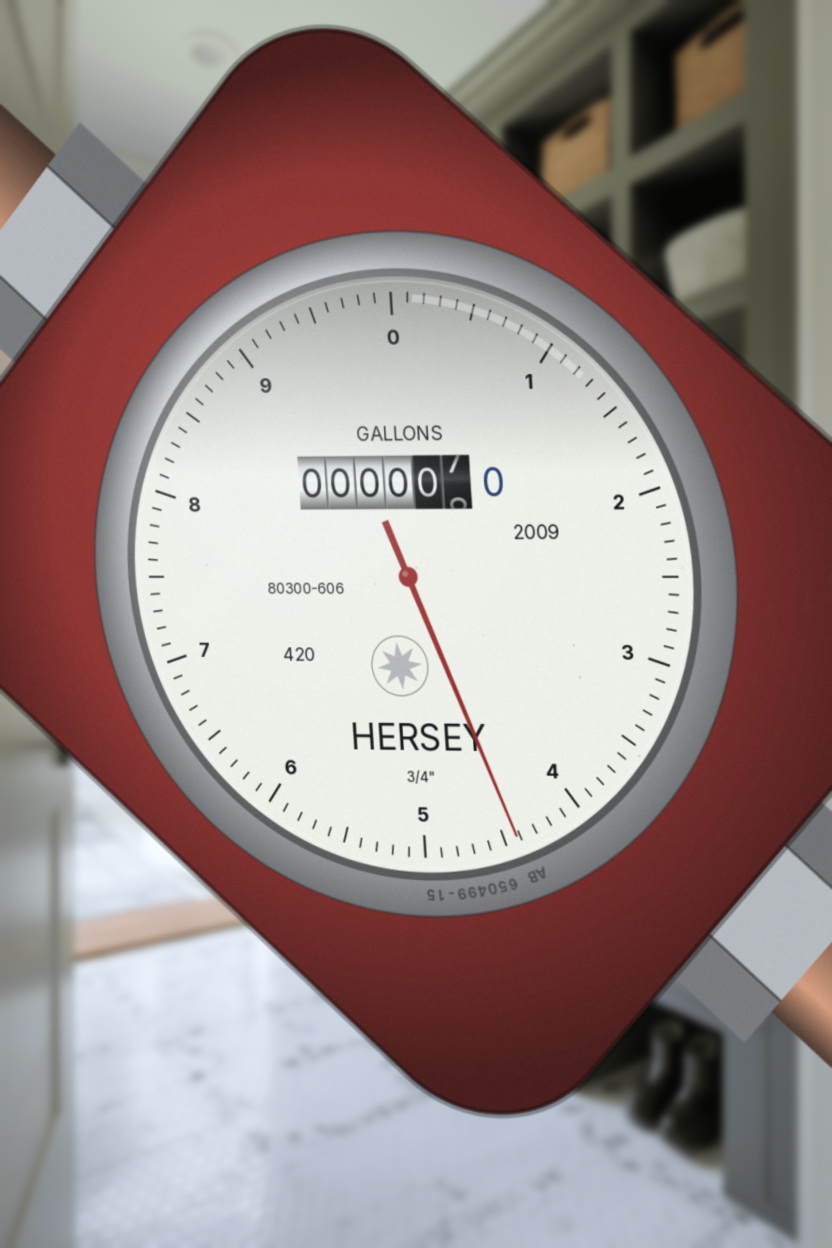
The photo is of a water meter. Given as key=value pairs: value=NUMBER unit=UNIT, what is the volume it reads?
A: value=74.4 unit=gal
